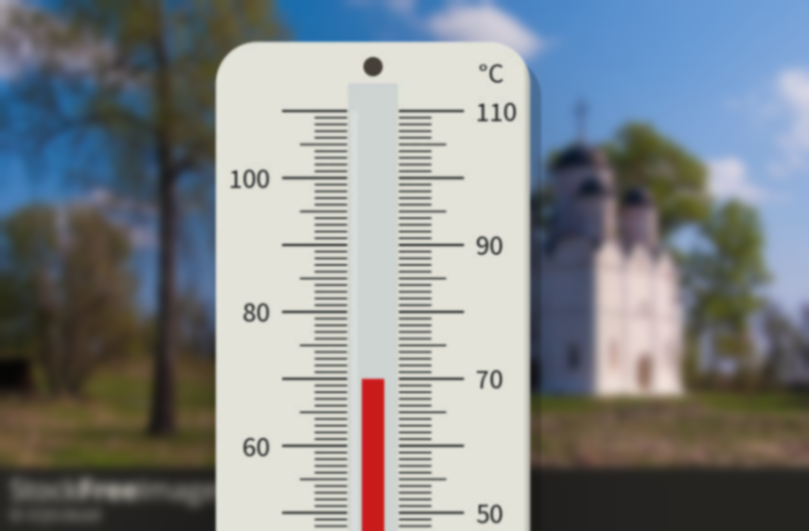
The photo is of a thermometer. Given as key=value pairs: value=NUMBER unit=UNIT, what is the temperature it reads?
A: value=70 unit=°C
